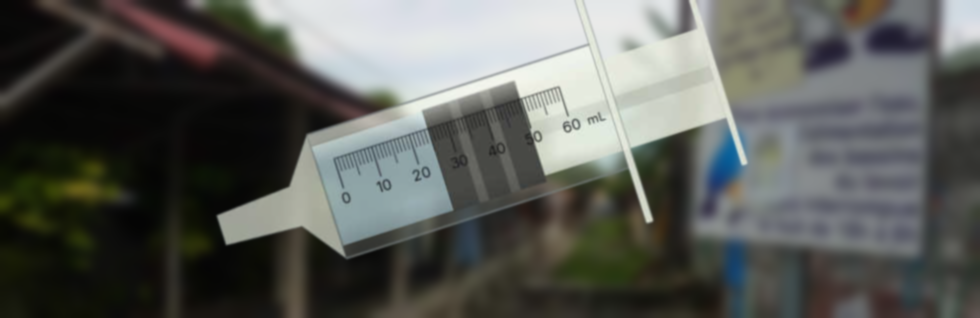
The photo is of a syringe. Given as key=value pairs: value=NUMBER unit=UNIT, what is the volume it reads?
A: value=25 unit=mL
